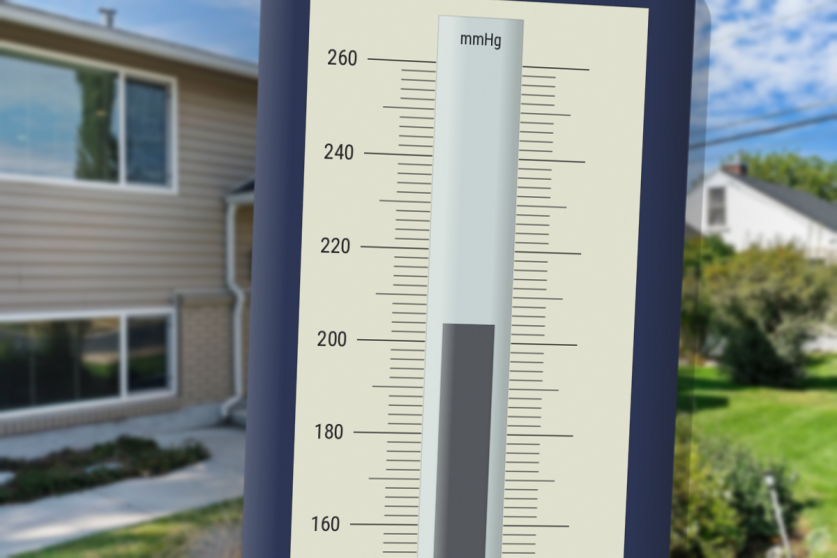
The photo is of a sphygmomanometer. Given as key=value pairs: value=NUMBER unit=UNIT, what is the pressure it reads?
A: value=204 unit=mmHg
